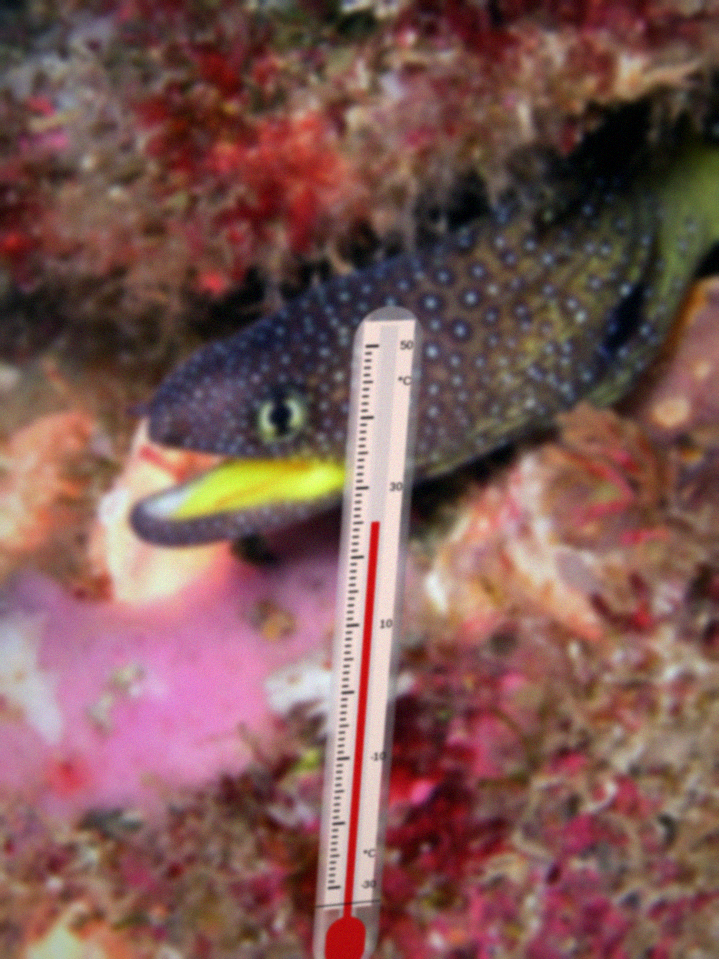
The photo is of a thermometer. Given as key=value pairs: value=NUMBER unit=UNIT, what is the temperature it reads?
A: value=25 unit=°C
